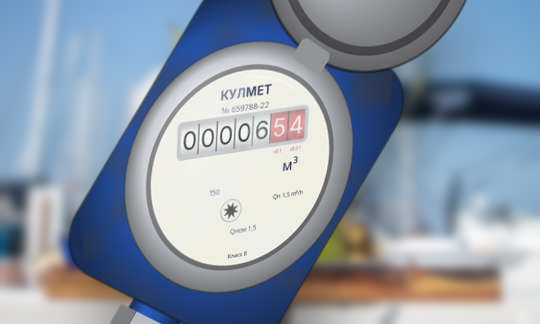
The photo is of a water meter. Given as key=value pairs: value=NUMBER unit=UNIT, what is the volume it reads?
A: value=6.54 unit=m³
